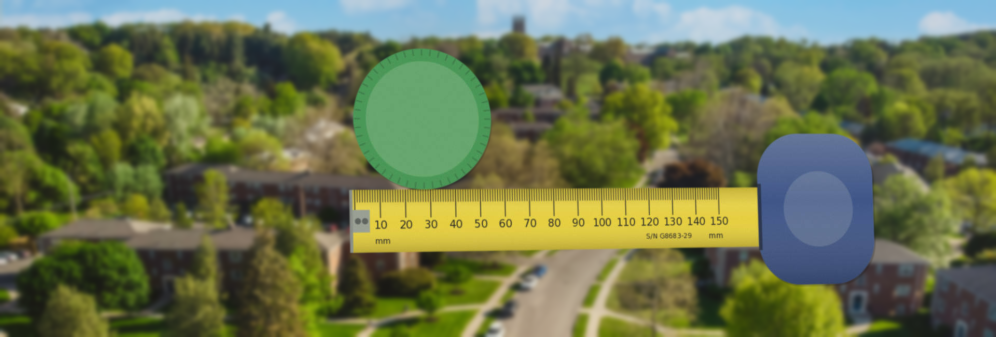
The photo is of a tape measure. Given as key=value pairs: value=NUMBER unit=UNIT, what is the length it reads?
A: value=55 unit=mm
